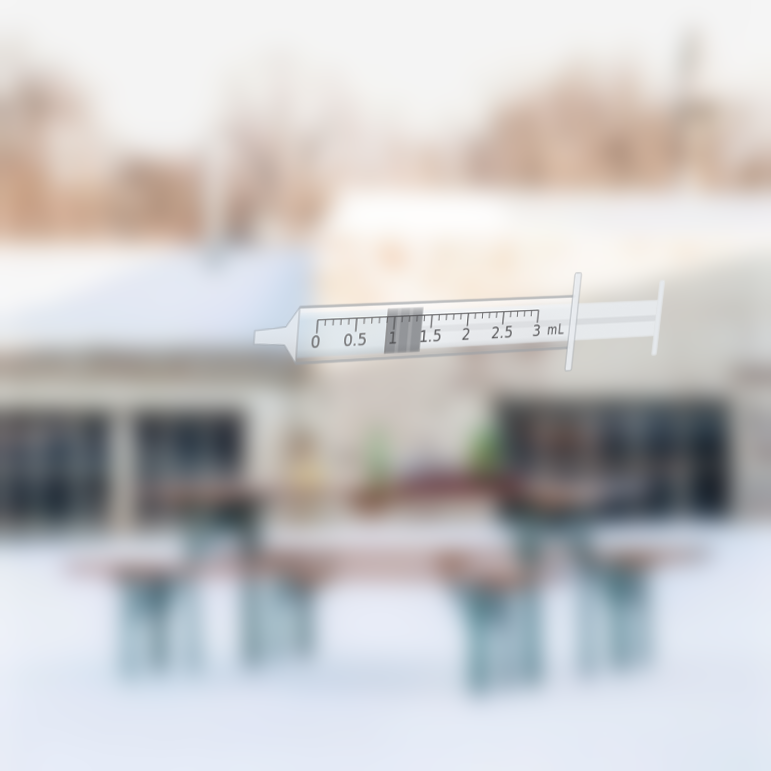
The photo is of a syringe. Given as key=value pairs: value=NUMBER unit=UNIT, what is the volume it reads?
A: value=0.9 unit=mL
